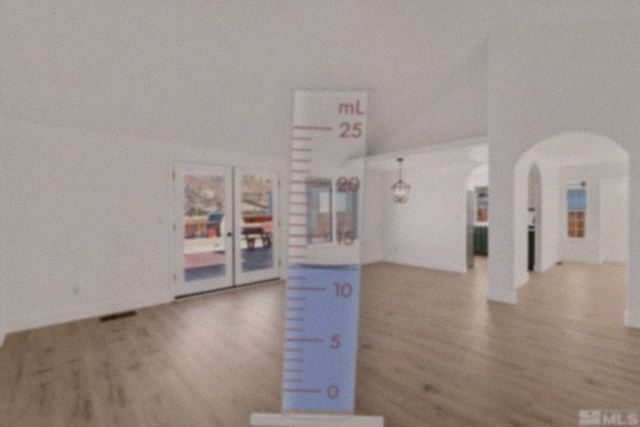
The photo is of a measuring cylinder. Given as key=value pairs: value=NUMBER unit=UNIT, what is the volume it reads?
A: value=12 unit=mL
